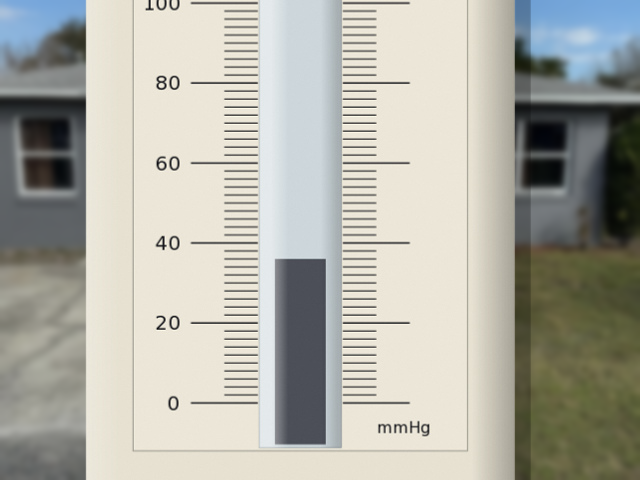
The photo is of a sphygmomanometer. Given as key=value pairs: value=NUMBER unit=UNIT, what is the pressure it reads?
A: value=36 unit=mmHg
